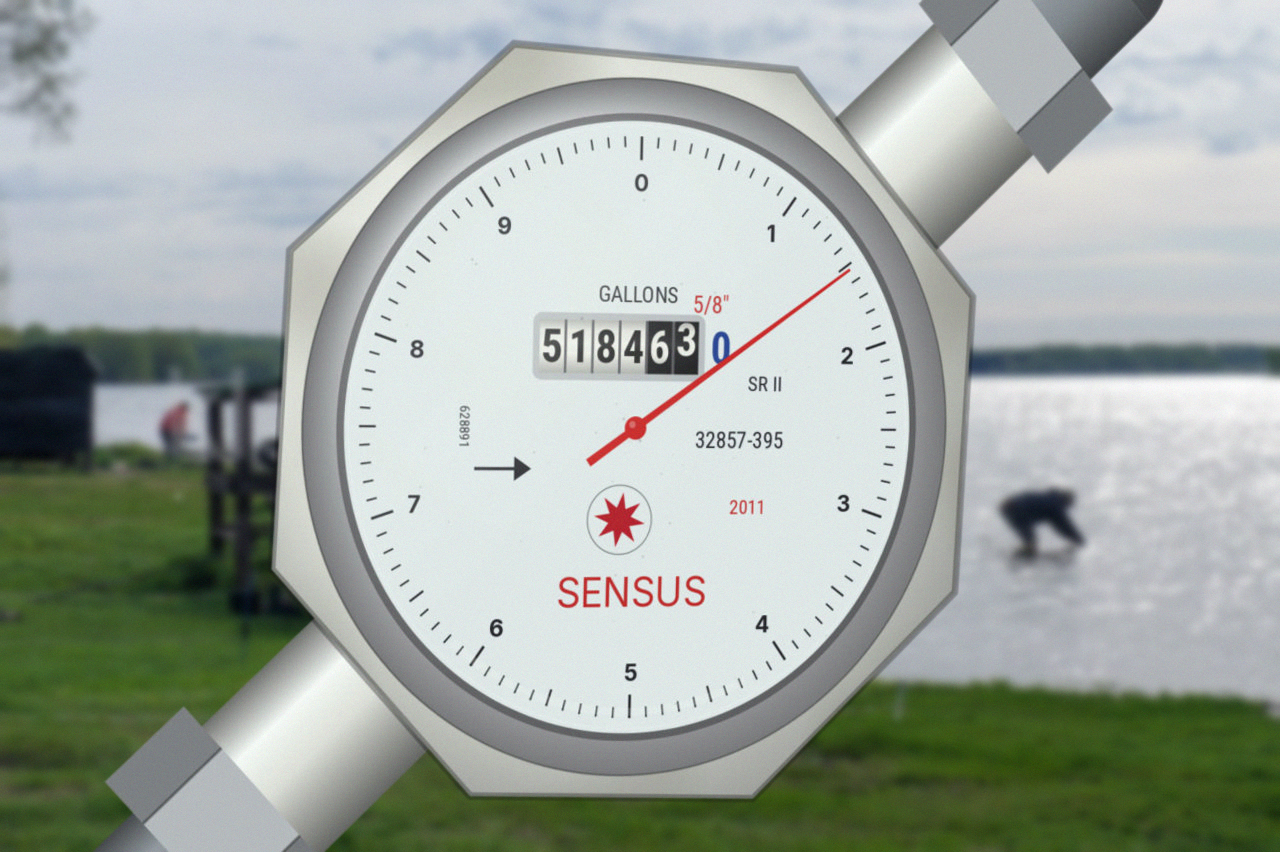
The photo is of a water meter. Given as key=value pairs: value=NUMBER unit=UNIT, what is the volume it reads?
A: value=5184631.5 unit=gal
